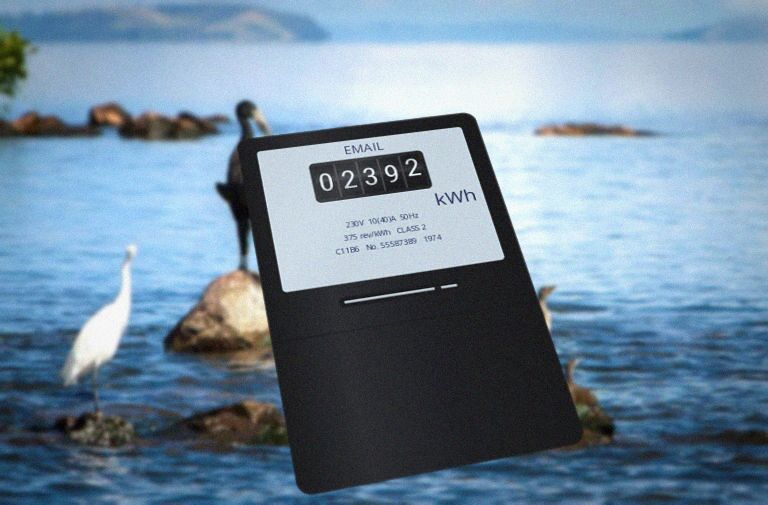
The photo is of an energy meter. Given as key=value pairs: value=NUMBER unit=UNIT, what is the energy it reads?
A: value=2392 unit=kWh
